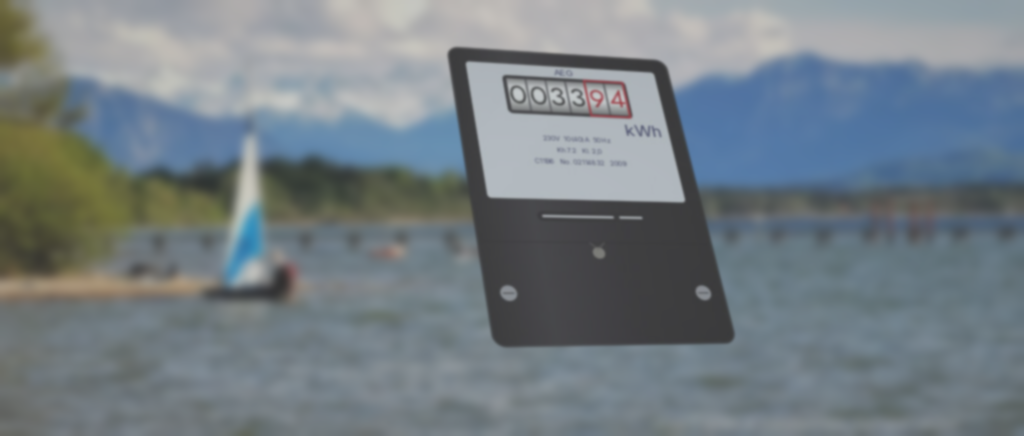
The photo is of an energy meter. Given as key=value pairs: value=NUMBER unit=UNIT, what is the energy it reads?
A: value=33.94 unit=kWh
